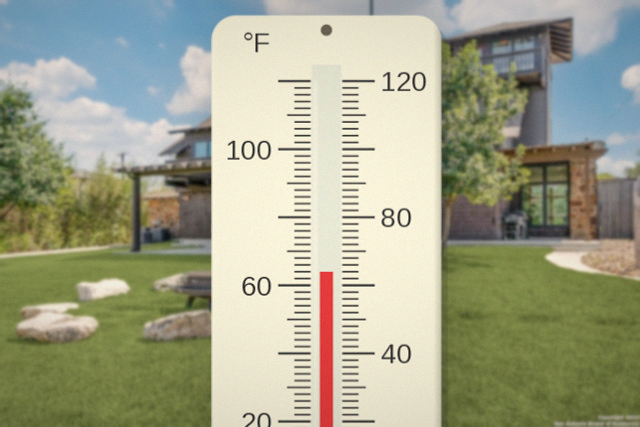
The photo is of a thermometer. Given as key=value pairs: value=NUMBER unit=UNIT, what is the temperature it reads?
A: value=64 unit=°F
